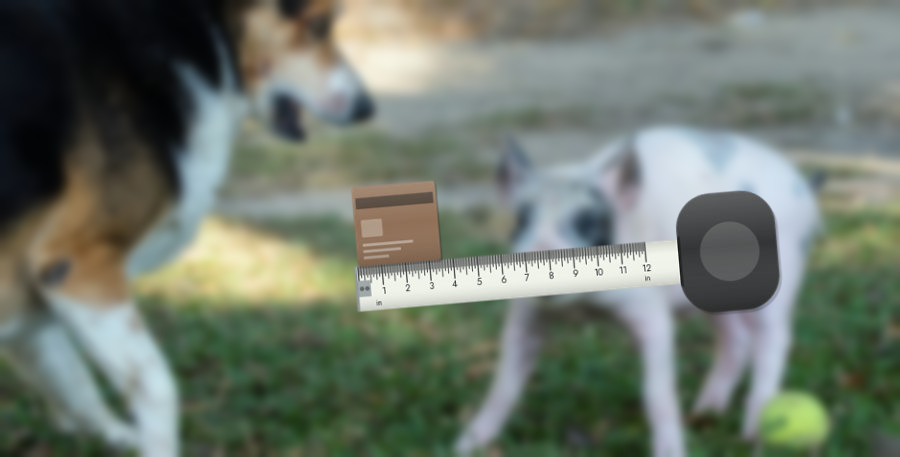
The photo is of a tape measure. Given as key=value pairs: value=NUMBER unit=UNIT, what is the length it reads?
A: value=3.5 unit=in
